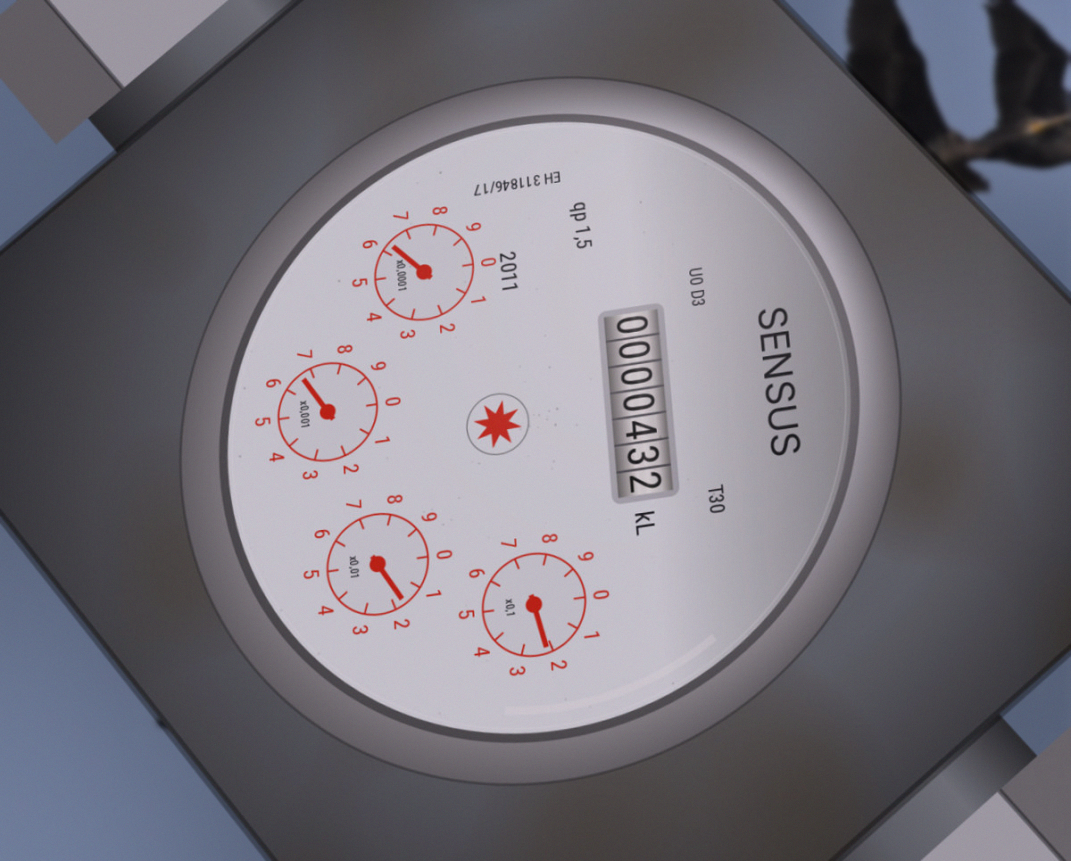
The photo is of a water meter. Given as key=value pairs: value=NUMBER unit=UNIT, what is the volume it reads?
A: value=432.2166 unit=kL
